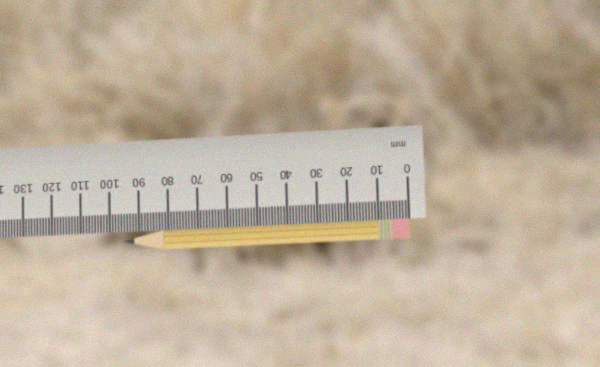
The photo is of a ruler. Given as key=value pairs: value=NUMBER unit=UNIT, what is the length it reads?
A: value=95 unit=mm
